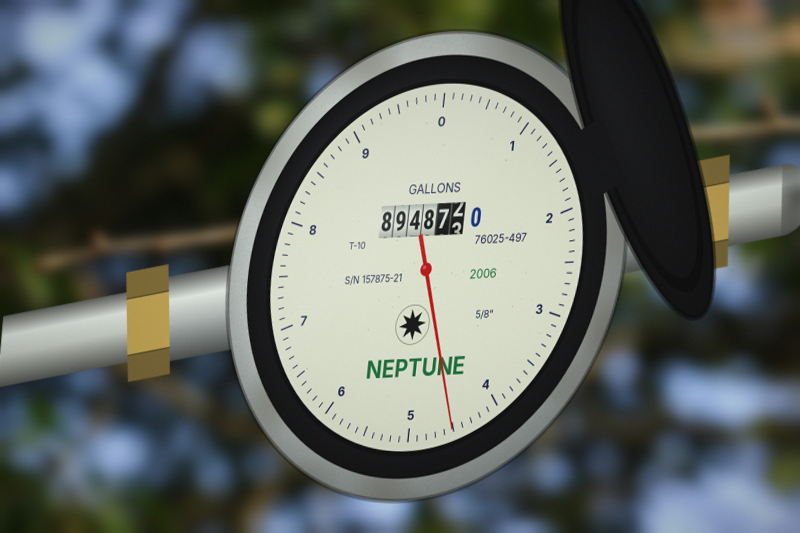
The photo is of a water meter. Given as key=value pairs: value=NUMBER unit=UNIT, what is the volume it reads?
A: value=8948724.5 unit=gal
